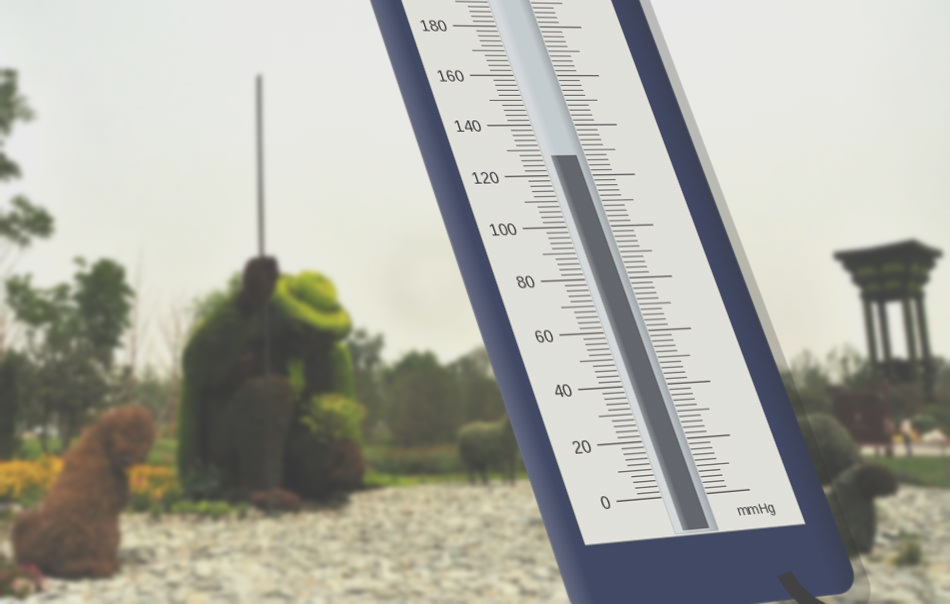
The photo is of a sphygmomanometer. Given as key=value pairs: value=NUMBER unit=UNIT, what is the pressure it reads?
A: value=128 unit=mmHg
